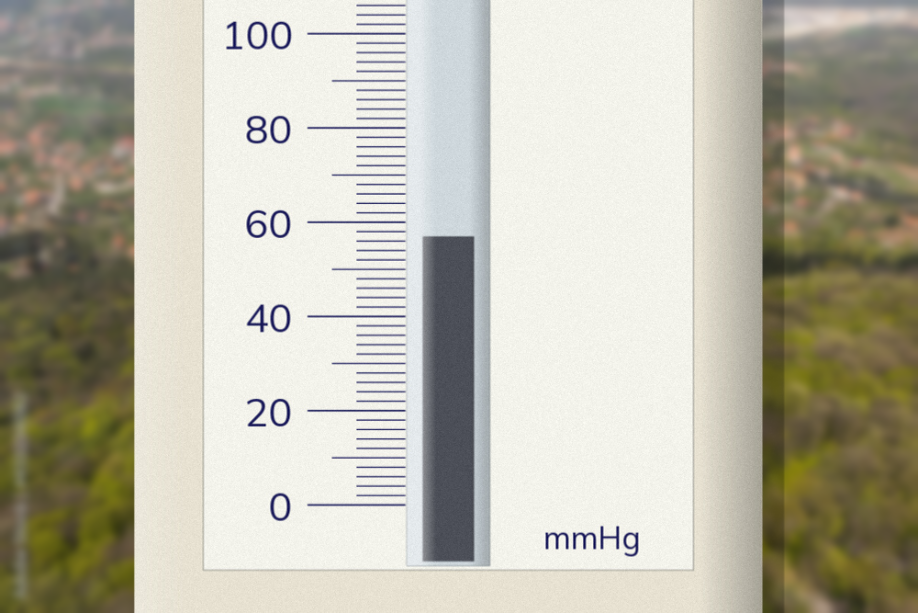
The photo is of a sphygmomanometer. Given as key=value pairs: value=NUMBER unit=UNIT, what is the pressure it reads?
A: value=57 unit=mmHg
